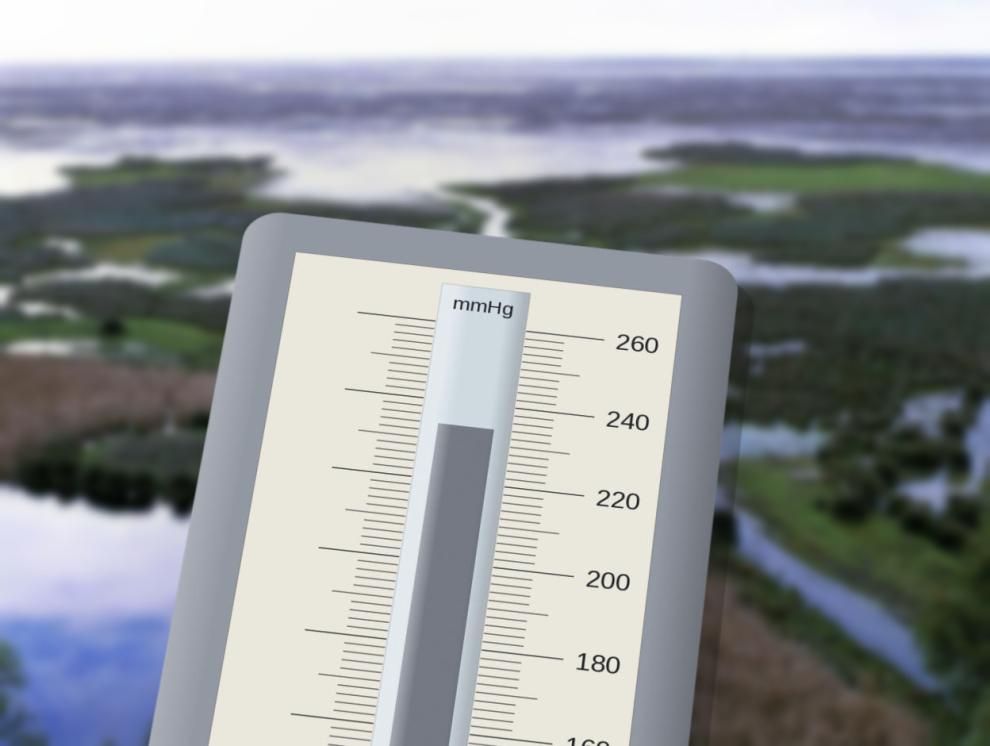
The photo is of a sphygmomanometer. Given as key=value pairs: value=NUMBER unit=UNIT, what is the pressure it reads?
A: value=234 unit=mmHg
